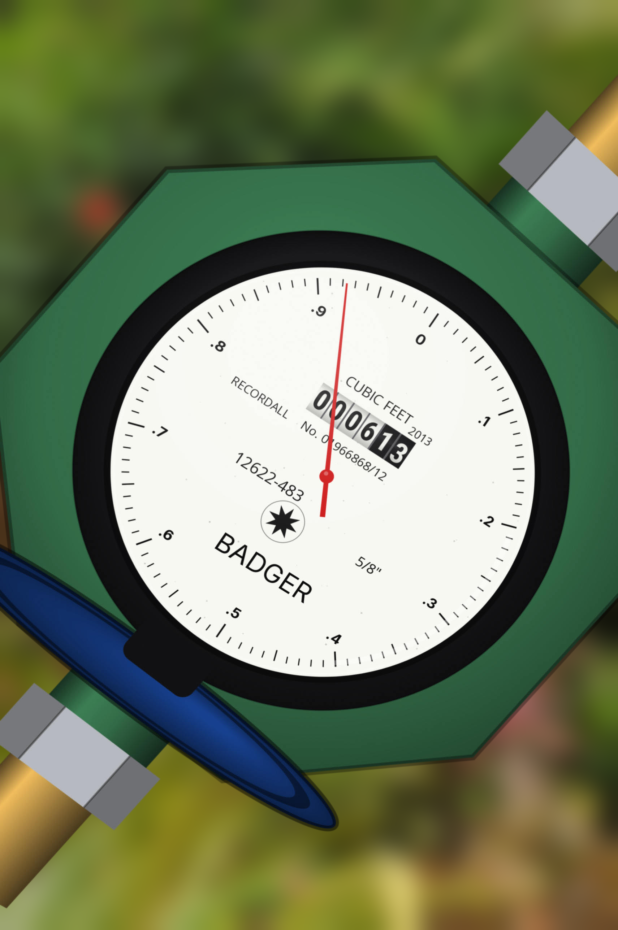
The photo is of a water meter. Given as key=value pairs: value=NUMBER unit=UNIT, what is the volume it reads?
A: value=612.92 unit=ft³
